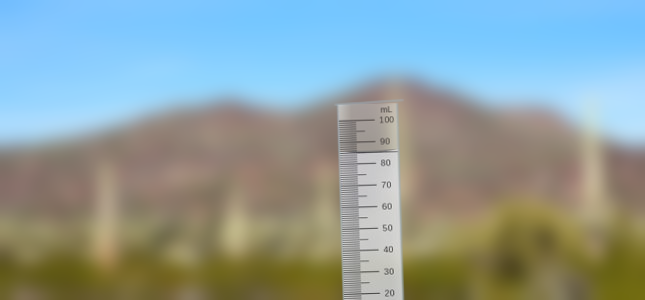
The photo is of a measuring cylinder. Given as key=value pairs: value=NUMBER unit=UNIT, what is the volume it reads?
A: value=85 unit=mL
